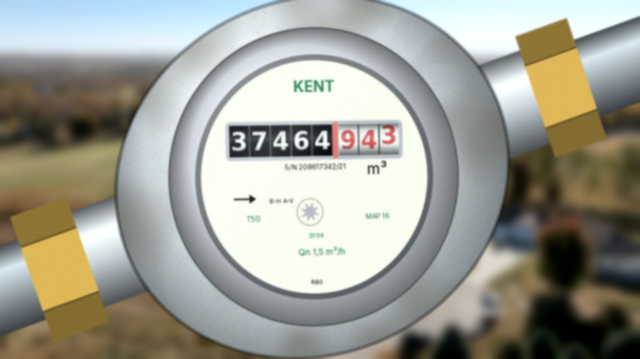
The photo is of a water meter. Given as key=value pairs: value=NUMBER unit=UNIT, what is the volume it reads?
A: value=37464.943 unit=m³
